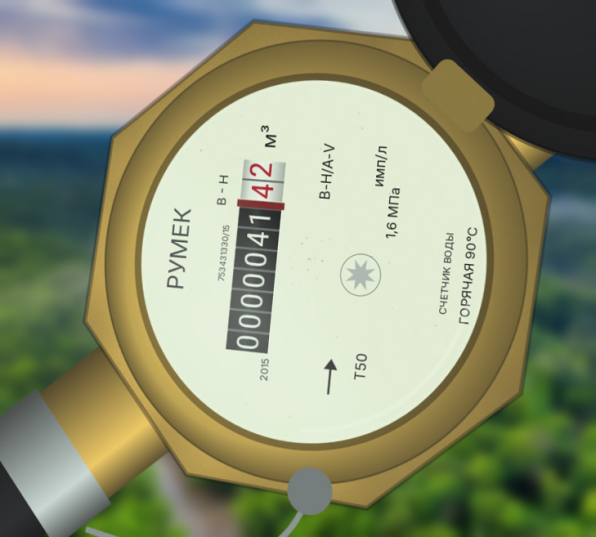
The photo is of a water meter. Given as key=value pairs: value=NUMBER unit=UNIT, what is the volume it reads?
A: value=41.42 unit=m³
